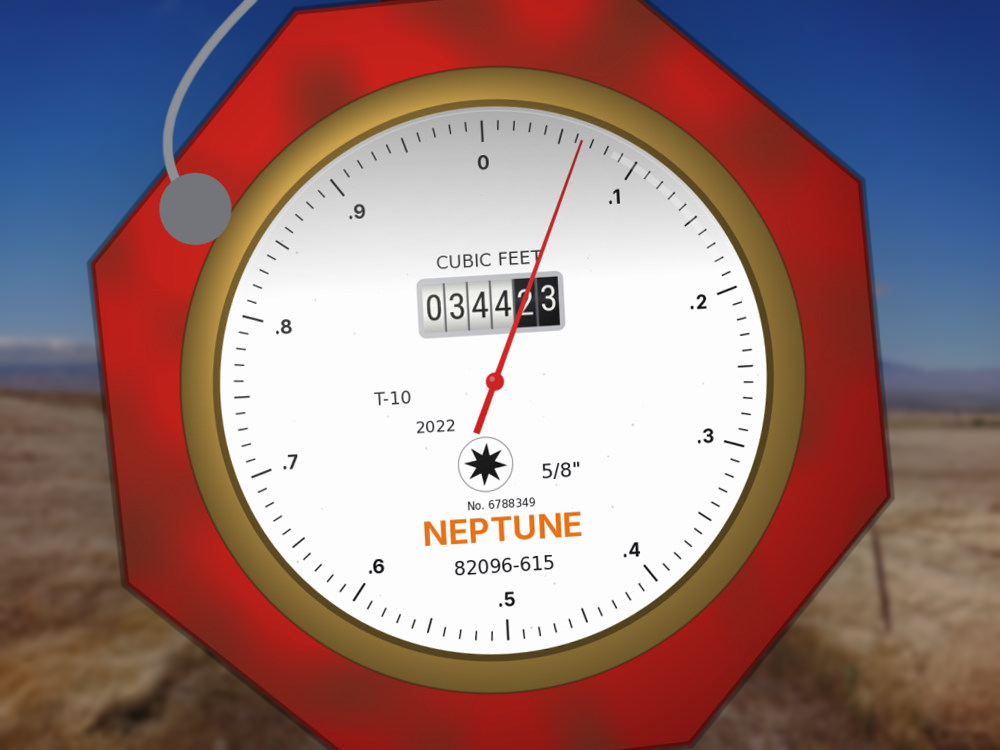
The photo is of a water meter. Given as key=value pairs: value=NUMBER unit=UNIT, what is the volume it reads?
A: value=34423.06 unit=ft³
